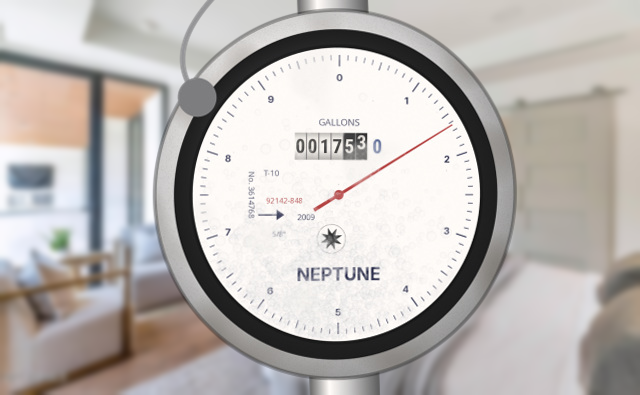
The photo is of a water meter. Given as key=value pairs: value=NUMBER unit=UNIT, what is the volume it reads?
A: value=17531.6 unit=gal
